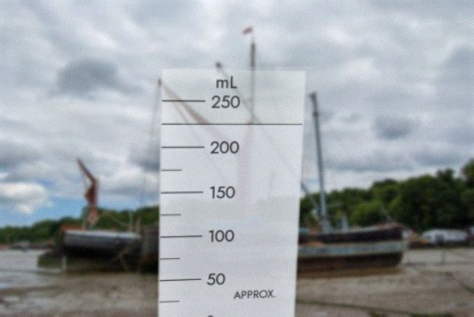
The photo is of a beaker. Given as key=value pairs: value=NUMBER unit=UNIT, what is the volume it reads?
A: value=225 unit=mL
